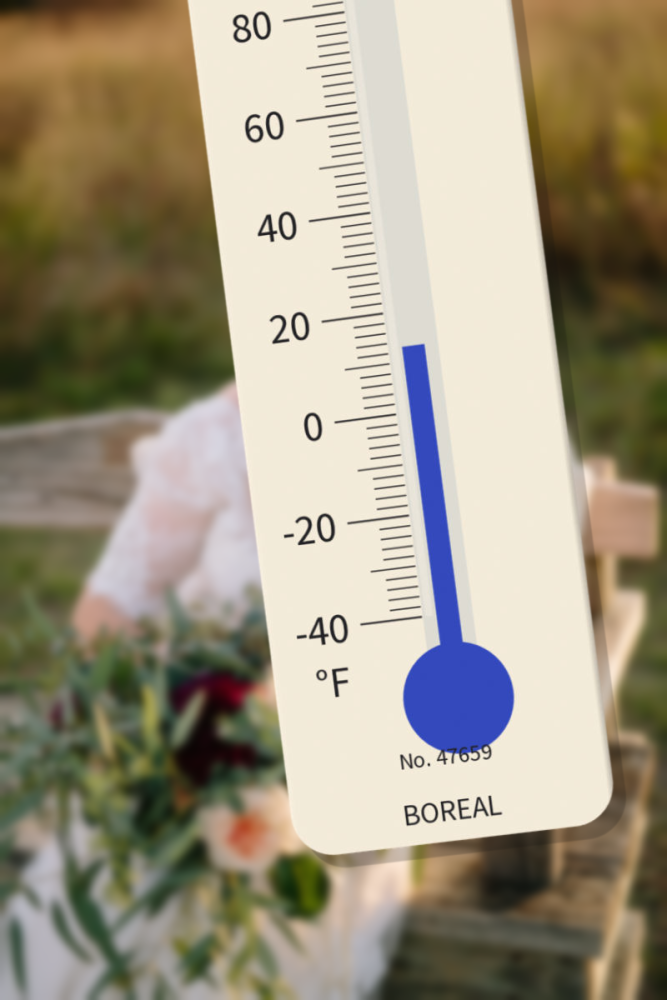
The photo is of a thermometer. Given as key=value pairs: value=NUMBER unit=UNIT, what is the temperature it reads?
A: value=13 unit=°F
